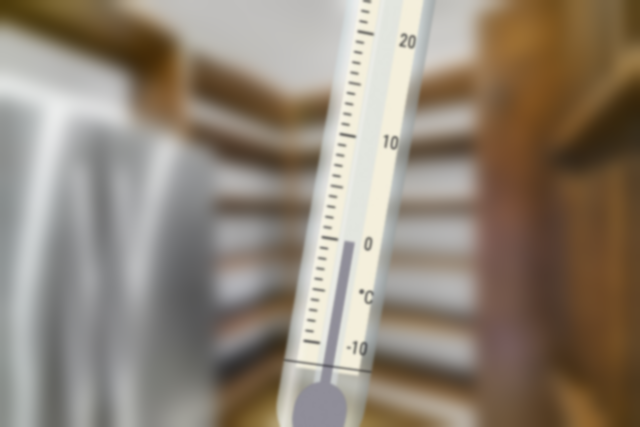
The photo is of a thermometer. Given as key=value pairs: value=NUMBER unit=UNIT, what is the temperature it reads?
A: value=0 unit=°C
